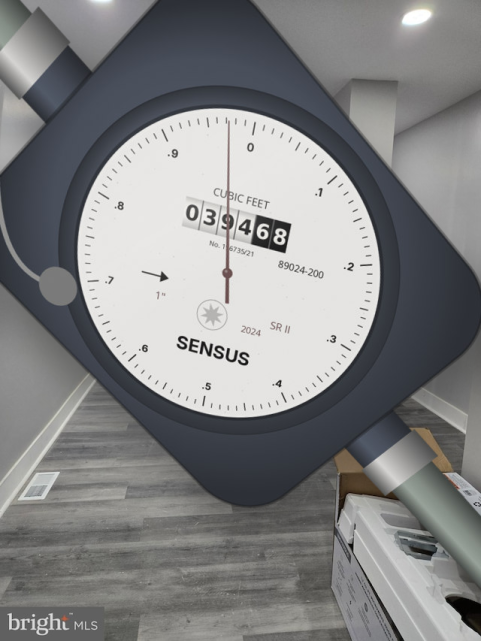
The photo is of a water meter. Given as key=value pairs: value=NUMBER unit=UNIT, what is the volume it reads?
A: value=39467.97 unit=ft³
